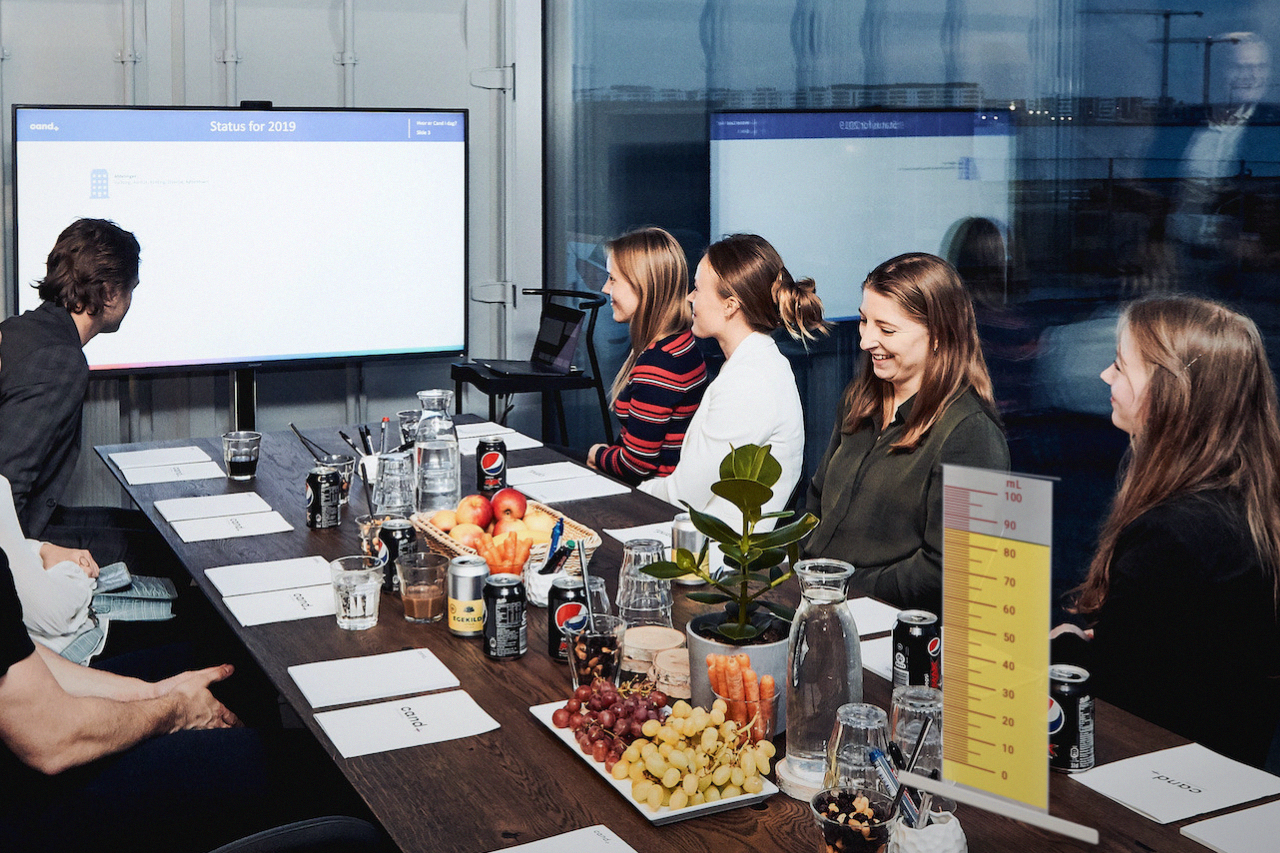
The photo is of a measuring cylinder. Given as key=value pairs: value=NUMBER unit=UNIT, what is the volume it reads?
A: value=85 unit=mL
